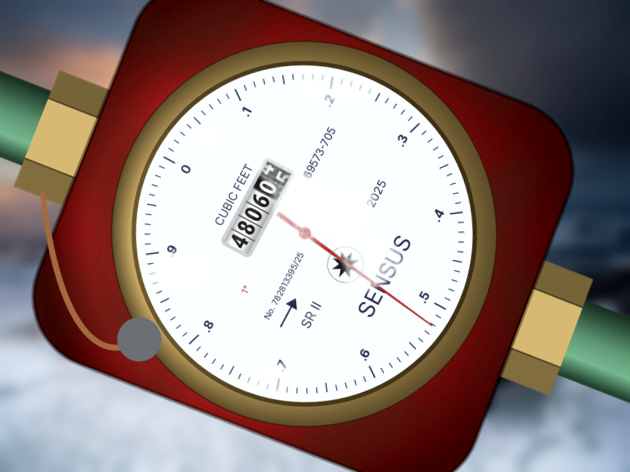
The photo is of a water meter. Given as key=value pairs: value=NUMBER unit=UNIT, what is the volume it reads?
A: value=480604.52 unit=ft³
